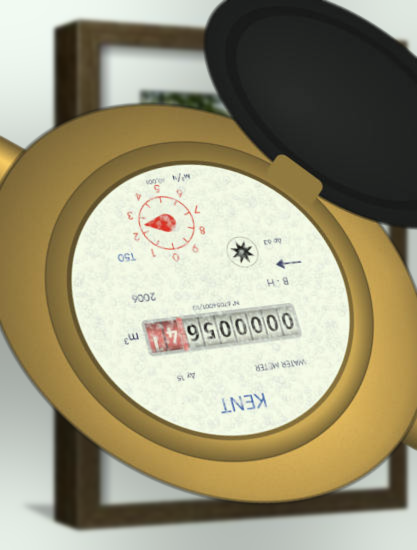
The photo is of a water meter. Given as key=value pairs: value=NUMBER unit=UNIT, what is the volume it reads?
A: value=56.412 unit=m³
